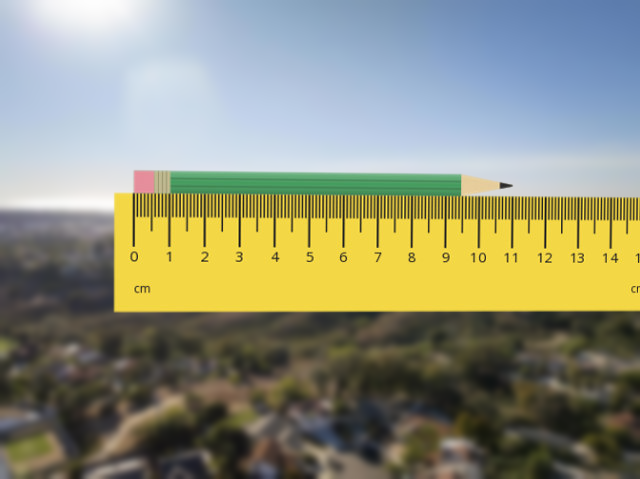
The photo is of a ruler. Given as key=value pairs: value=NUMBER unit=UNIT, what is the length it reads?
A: value=11 unit=cm
